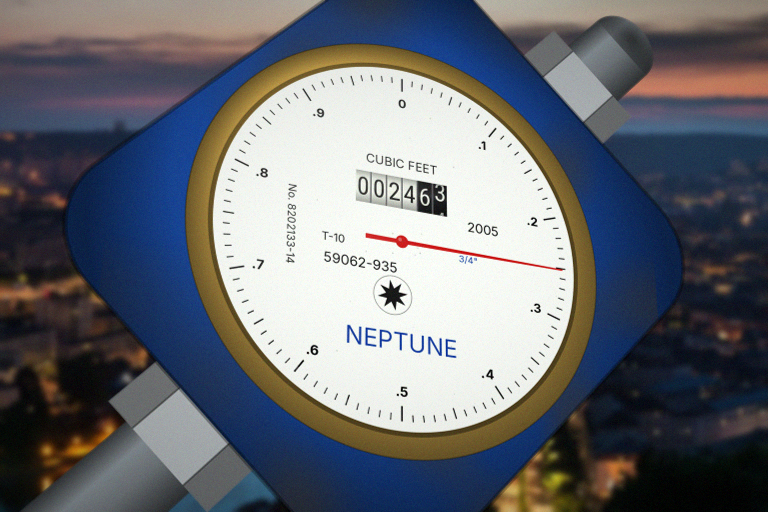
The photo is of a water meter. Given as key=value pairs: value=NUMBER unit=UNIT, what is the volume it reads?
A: value=2463.25 unit=ft³
